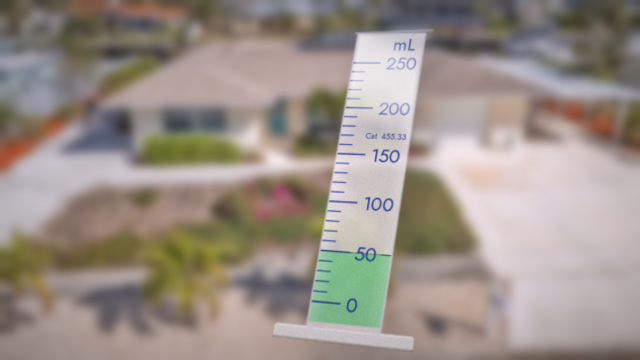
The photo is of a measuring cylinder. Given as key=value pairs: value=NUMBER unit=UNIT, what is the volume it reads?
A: value=50 unit=mL
